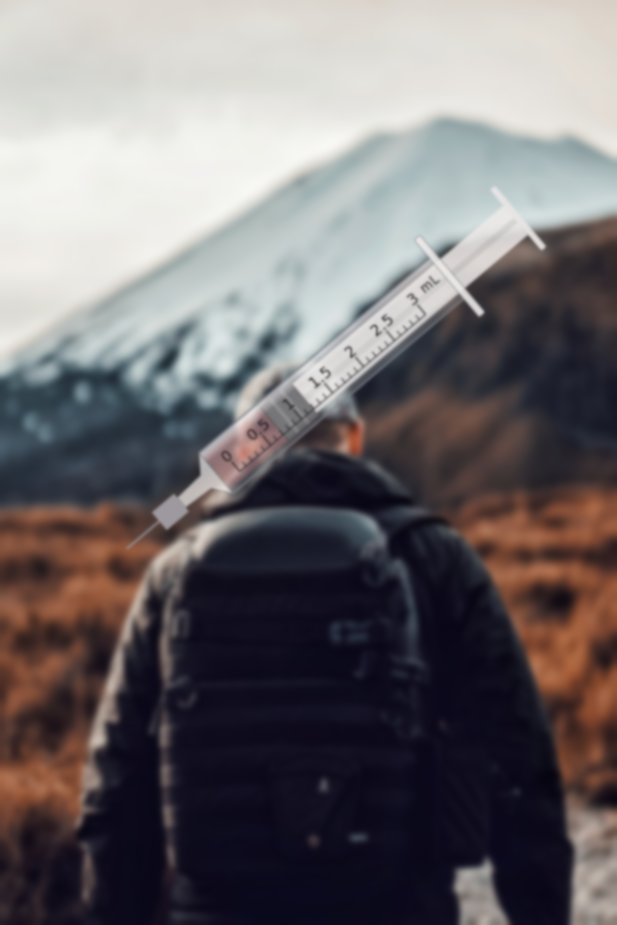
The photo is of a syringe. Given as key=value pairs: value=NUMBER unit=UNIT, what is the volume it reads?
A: value=0.7 unit=mL
